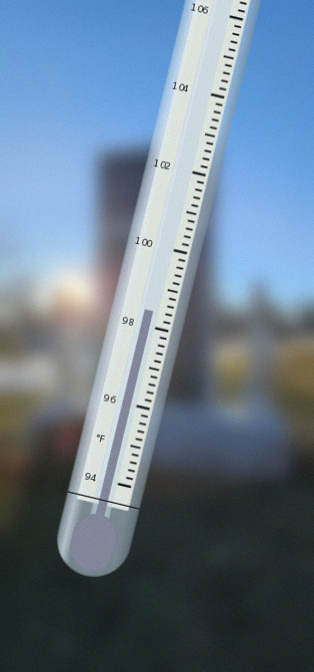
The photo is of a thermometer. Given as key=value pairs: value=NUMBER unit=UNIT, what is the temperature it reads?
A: value=98.4 unit=°F
